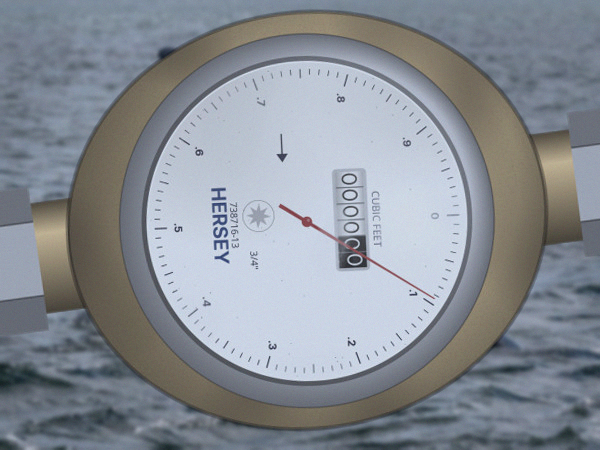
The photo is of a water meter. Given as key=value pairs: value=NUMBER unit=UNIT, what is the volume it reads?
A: value=0.09 unit=ft³
